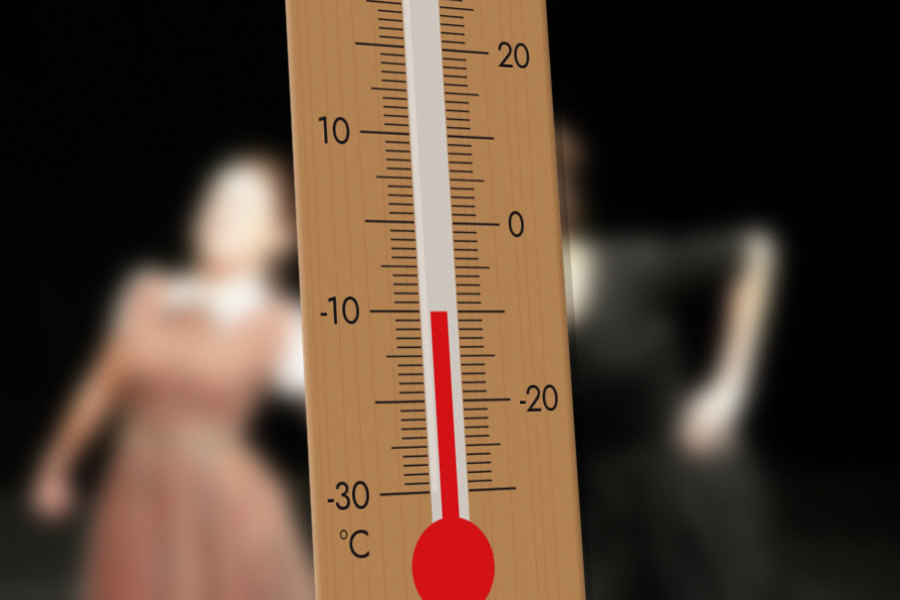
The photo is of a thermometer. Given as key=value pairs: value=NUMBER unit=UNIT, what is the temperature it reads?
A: value=-10 unit=°C
